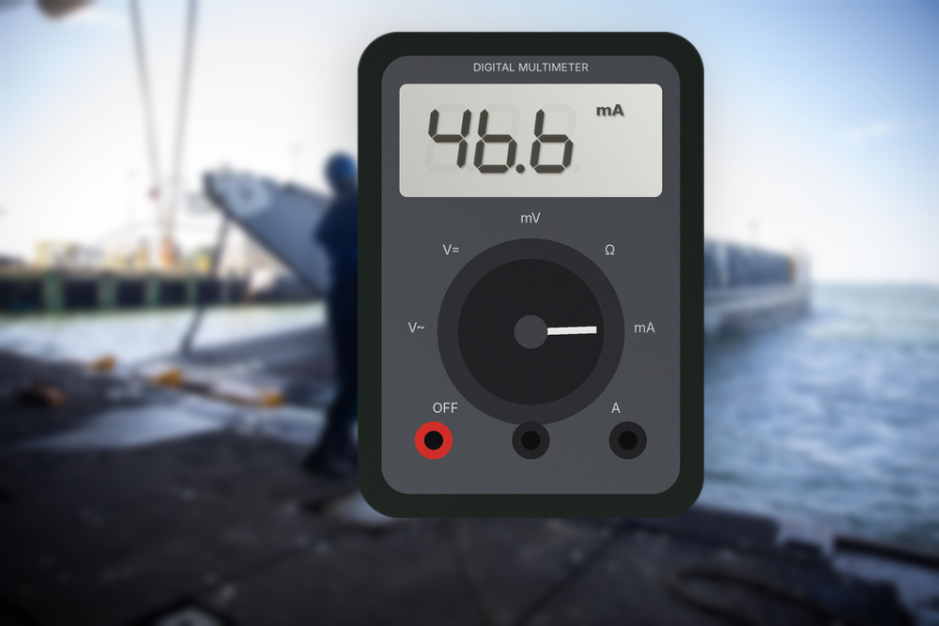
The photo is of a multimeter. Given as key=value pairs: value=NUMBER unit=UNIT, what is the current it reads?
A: value=46.6 unit=mA
